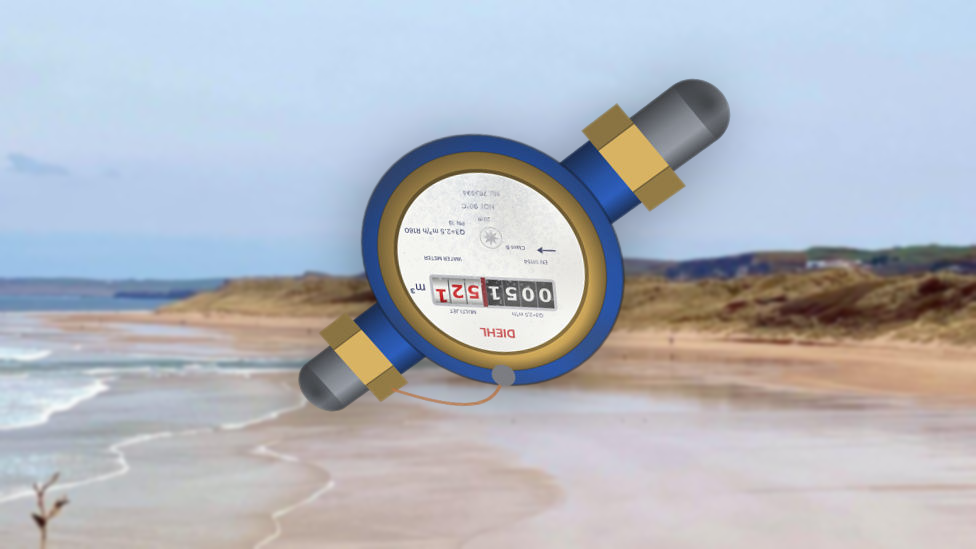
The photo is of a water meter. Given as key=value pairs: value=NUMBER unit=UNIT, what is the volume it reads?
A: value=51.521 unit=m³
